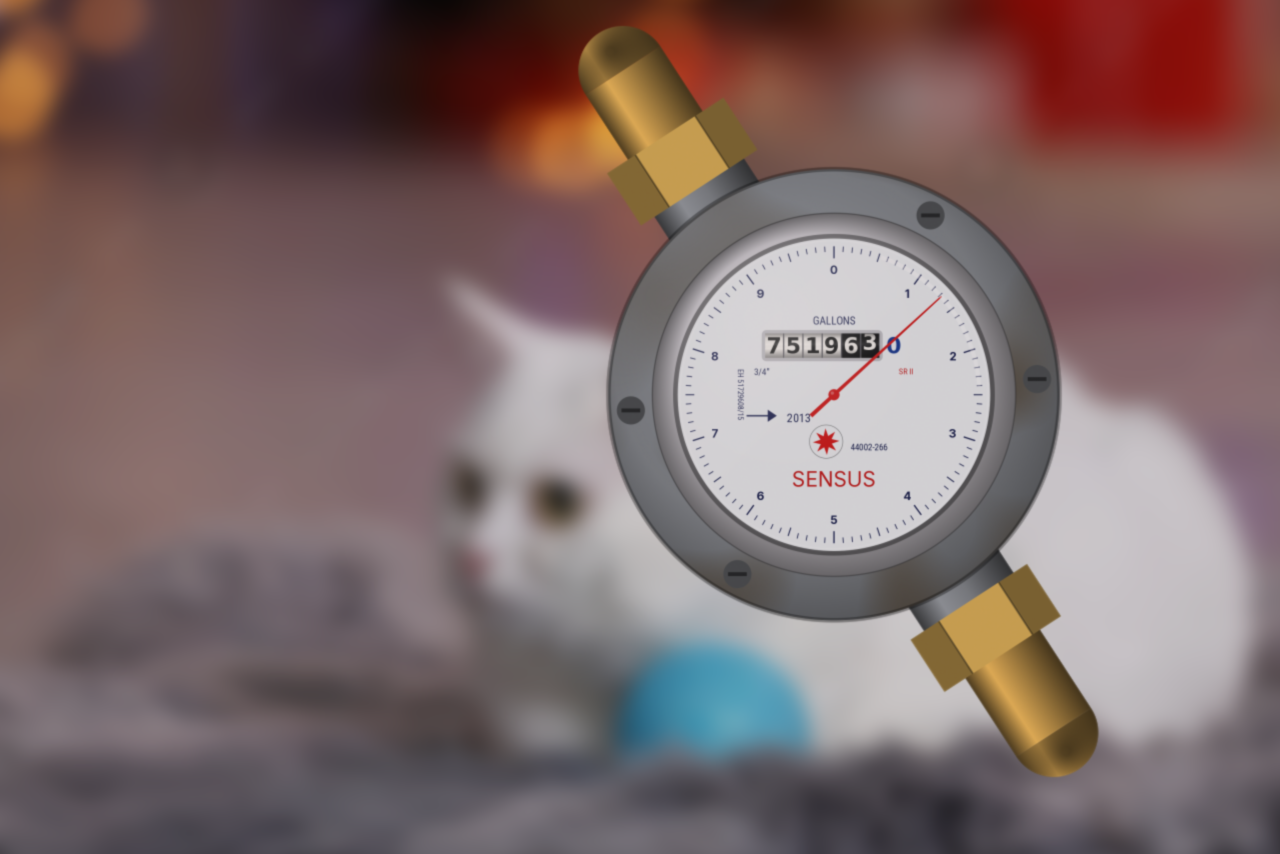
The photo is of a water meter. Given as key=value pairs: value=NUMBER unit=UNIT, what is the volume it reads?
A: value=7519631.3 unit=gal
